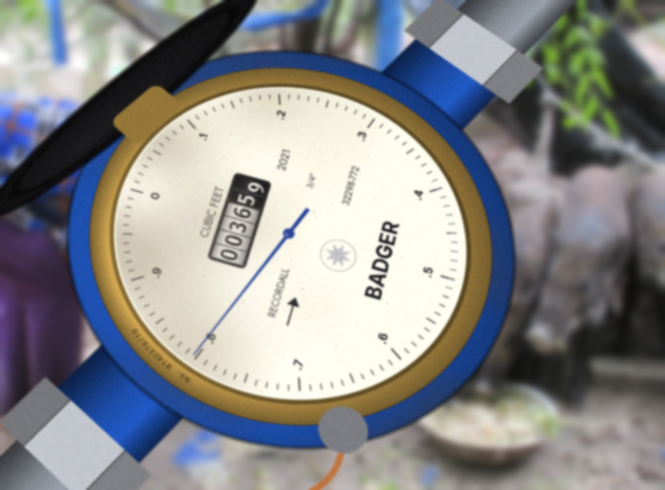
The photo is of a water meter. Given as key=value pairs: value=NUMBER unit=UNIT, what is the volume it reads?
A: value=3658.80 unit=ft³
